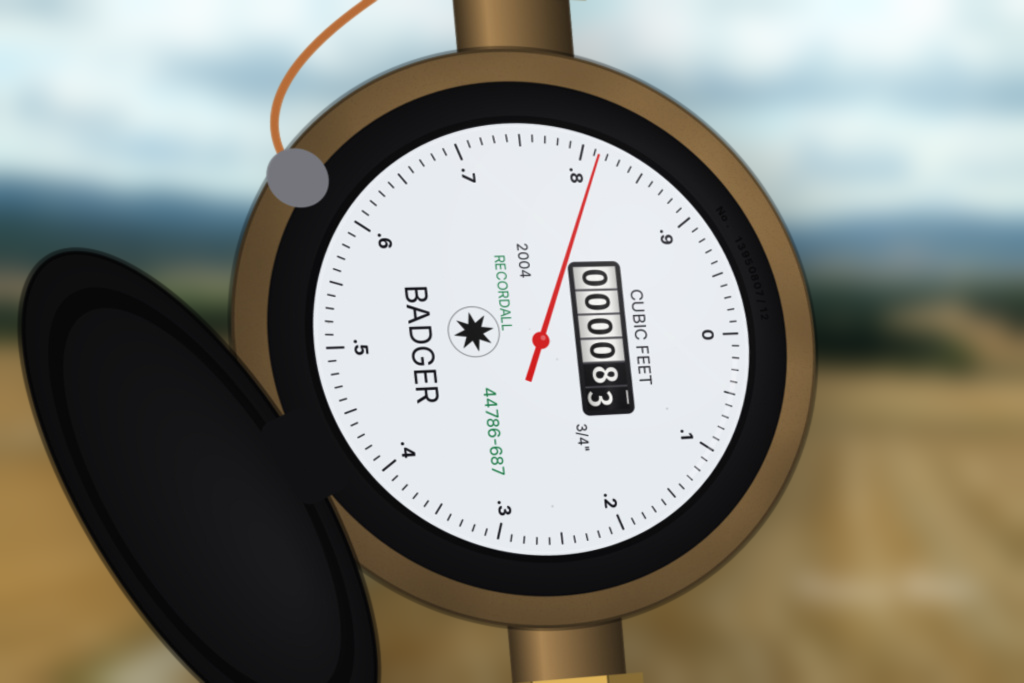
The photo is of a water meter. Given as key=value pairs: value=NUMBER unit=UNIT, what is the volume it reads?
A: value=82.81 unit=ft³
